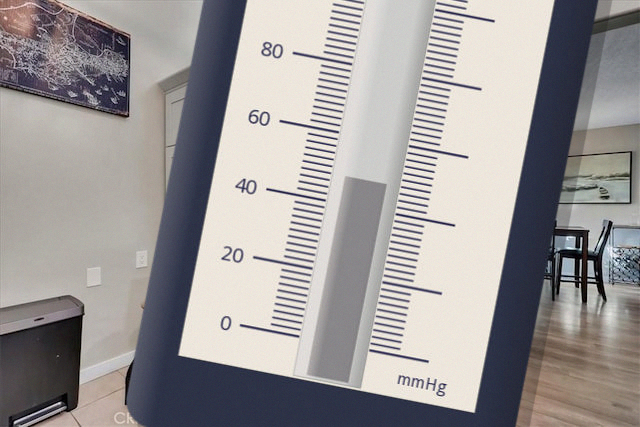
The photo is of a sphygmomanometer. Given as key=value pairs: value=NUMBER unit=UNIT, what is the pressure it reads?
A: value=48 unit=mmHg
